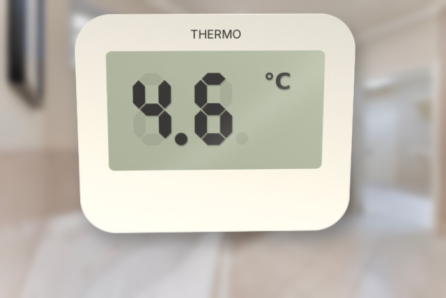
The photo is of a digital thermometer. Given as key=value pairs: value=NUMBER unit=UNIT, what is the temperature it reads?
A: value=4.6 unit=°C
